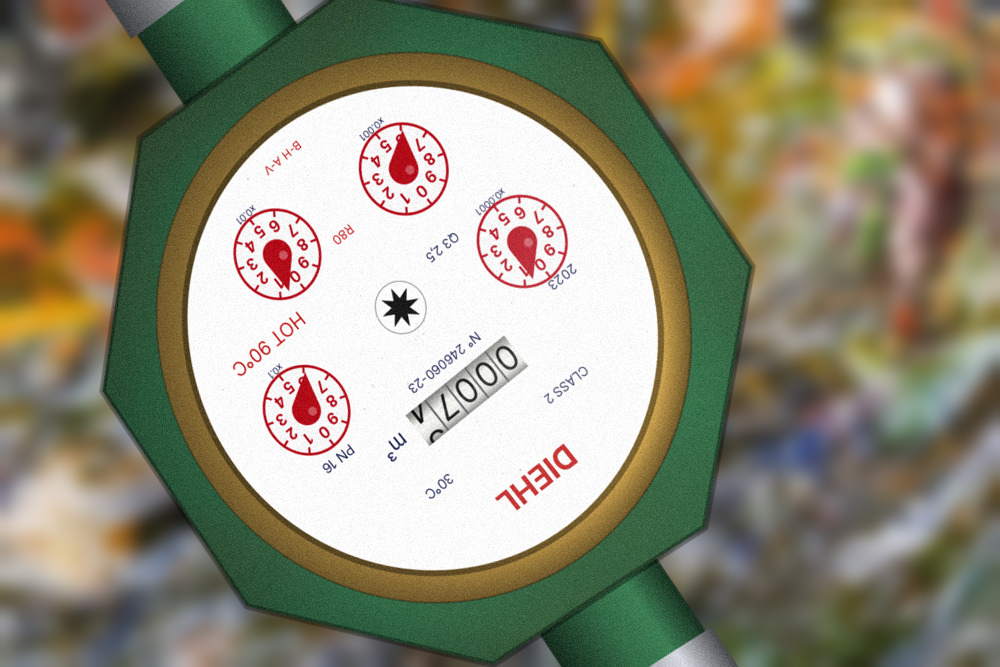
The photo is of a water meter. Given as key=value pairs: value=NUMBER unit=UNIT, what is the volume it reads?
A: value=73.6060 unit=m³
